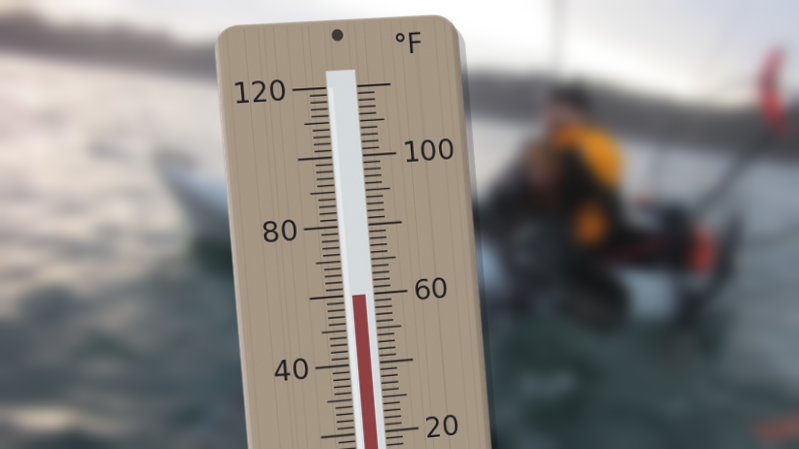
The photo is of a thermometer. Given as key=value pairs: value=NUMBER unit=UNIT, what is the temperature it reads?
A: value=60 unit=°F
